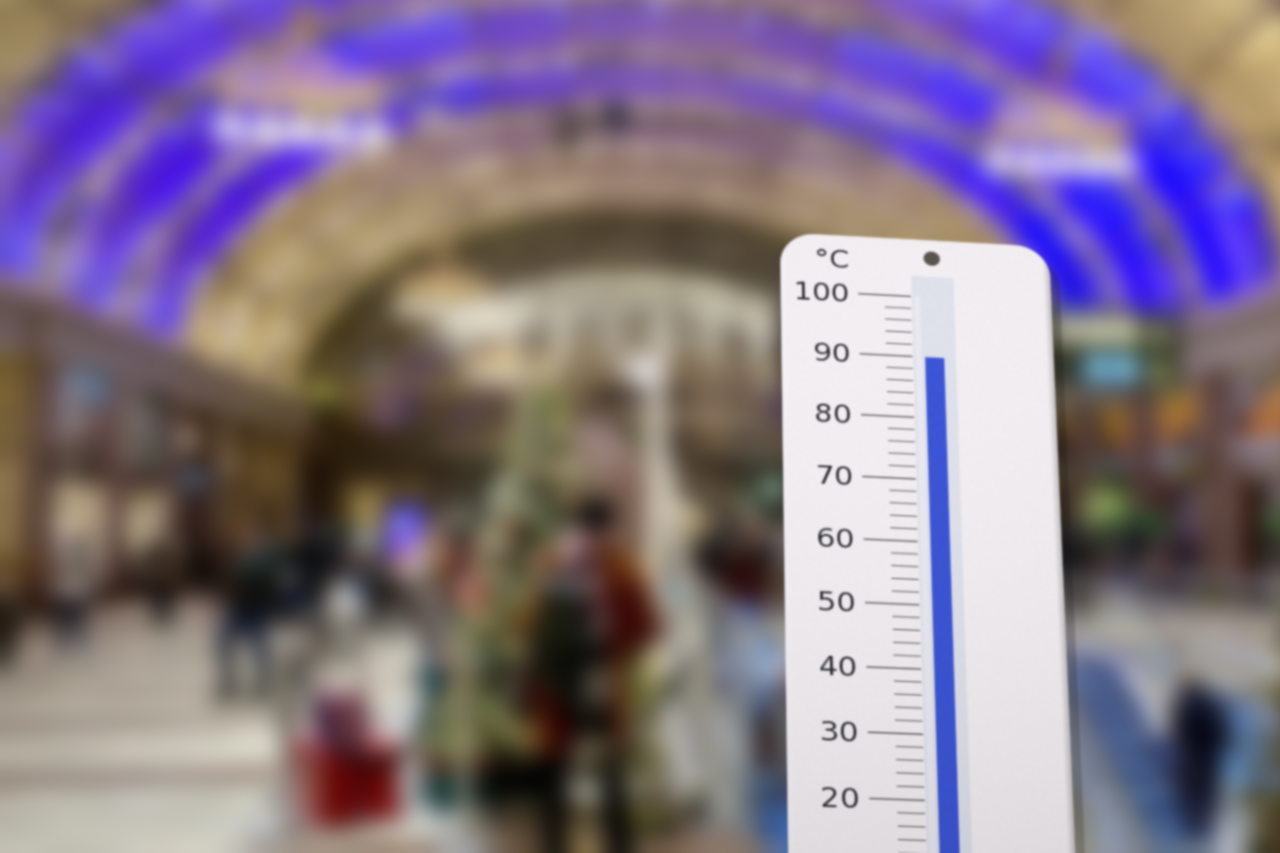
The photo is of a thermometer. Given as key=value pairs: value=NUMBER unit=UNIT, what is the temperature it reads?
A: value=90 unit=°C
